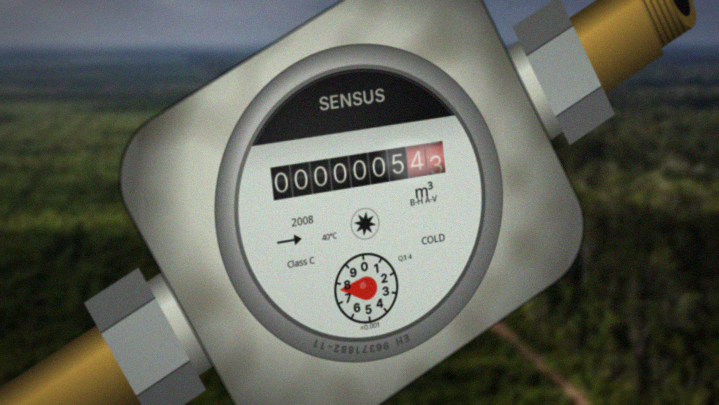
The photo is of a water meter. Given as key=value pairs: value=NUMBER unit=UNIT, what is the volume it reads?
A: value=5.427 unit=m³
